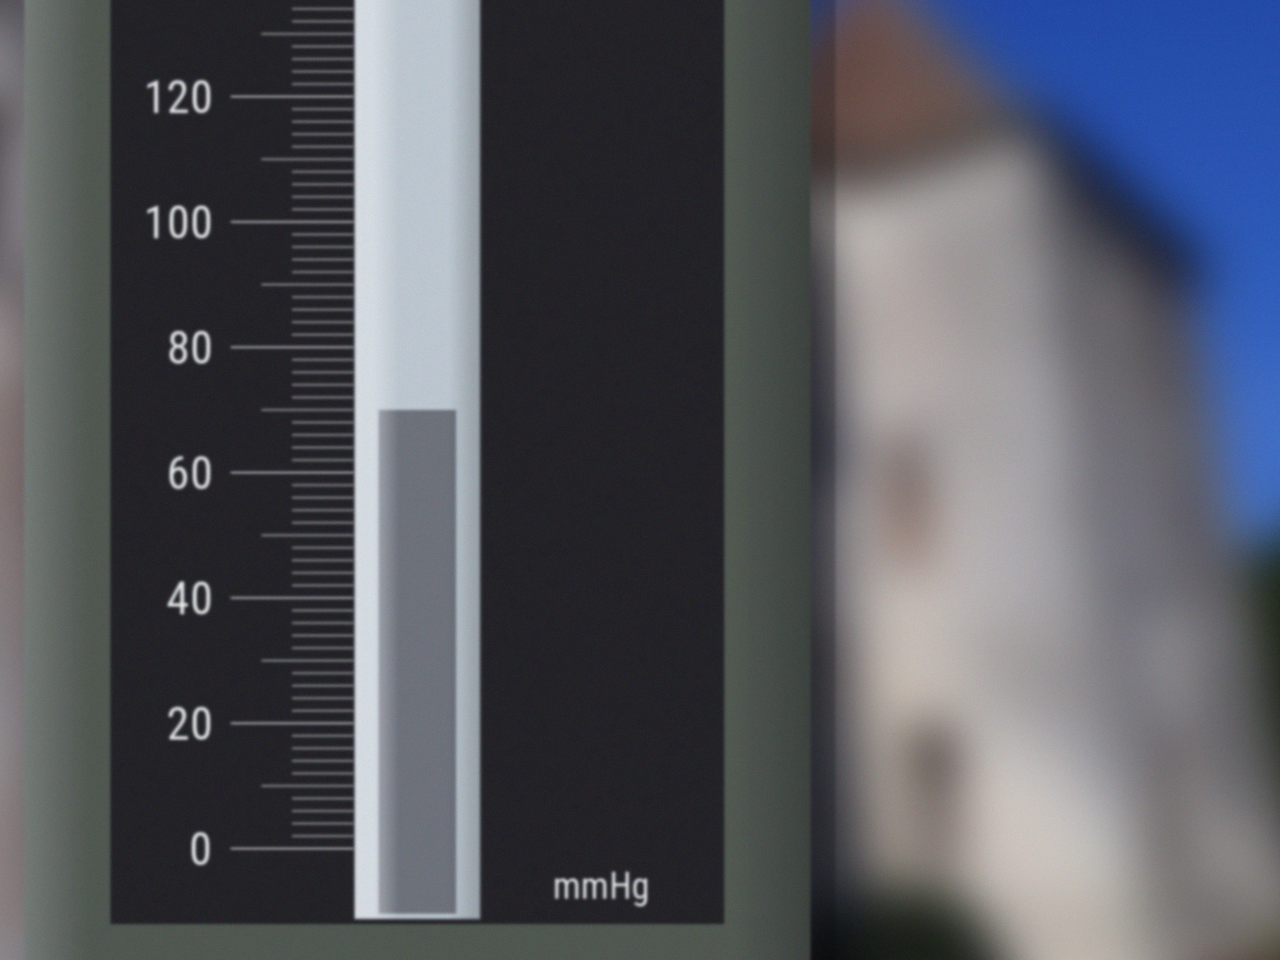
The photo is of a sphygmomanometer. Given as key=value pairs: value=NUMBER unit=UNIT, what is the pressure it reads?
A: value=70 unit=mmHg
